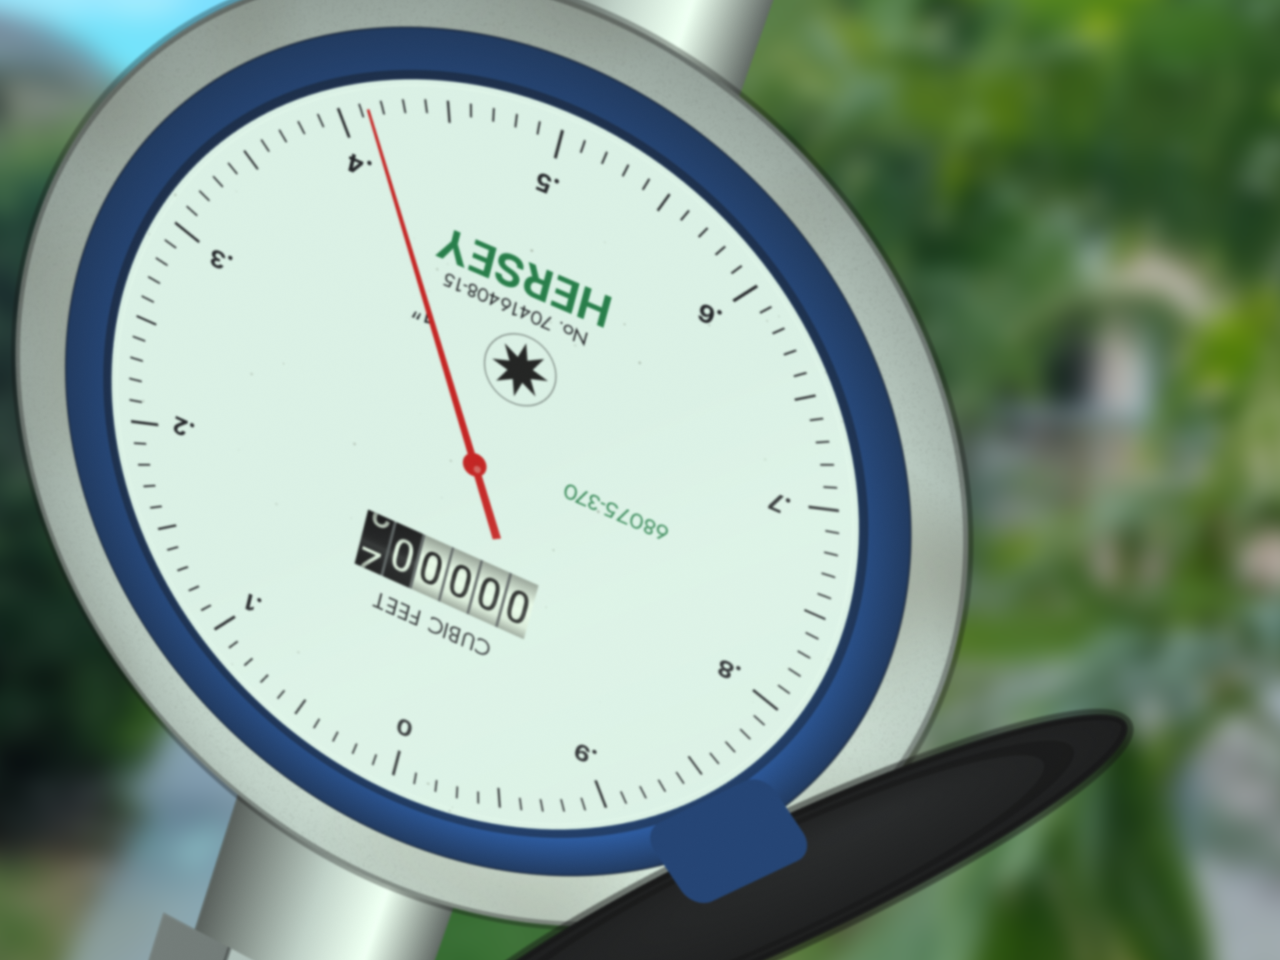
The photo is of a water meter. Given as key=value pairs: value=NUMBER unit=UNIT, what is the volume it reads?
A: value=2.41 unit=ft³
